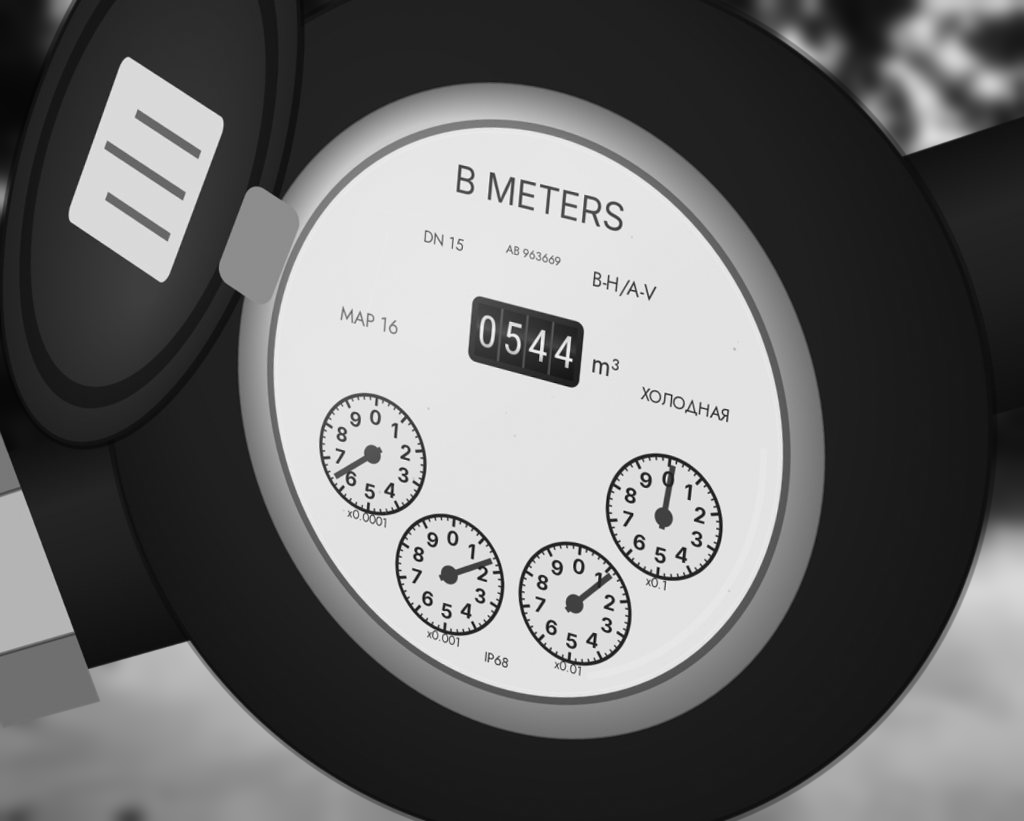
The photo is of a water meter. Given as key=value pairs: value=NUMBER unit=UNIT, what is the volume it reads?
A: value=544.0116 unit=m³
